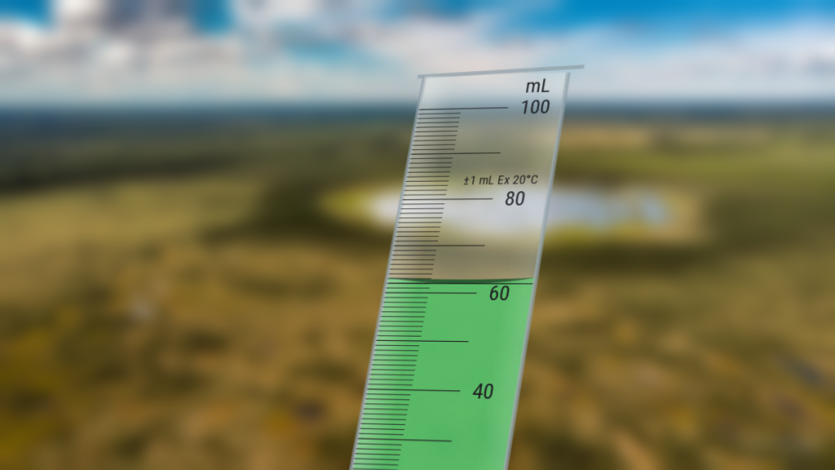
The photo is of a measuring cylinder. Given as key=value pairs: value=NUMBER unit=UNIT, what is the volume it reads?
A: value=62 unit=mL
